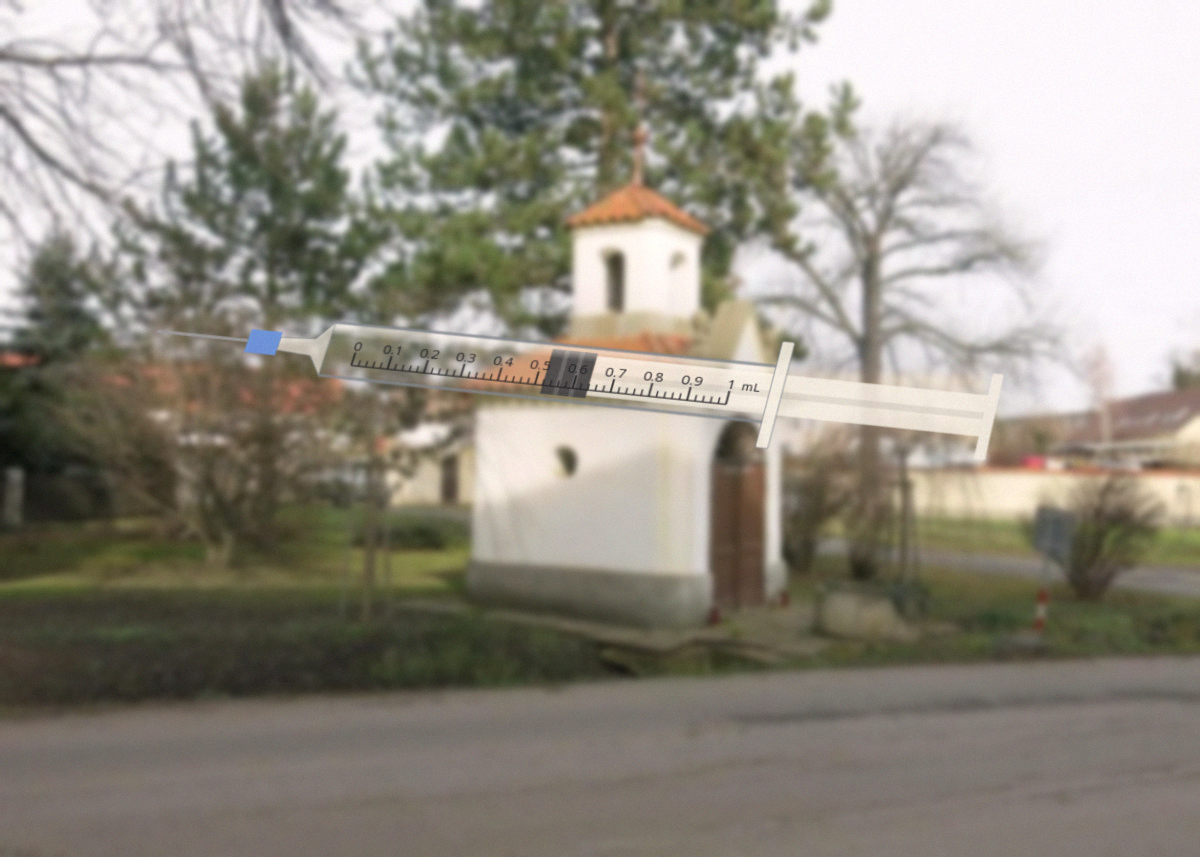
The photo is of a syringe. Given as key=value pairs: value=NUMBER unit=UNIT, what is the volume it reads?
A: value=0.52 unit=mL
